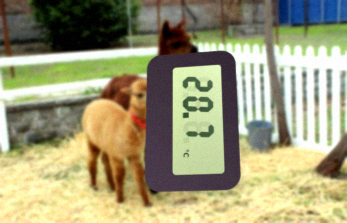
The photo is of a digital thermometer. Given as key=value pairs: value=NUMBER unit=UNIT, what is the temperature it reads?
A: value=20.7 unit=°C
